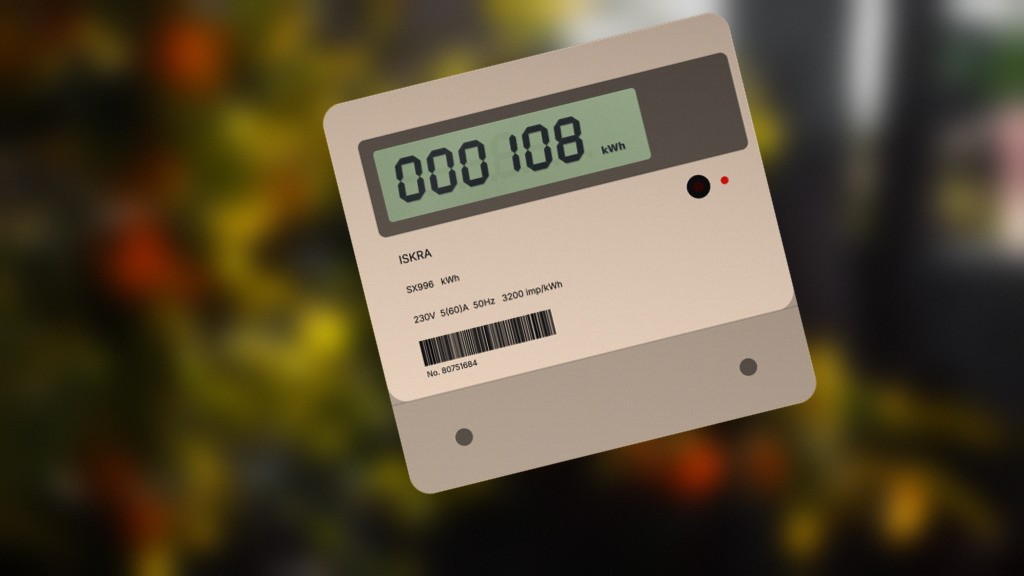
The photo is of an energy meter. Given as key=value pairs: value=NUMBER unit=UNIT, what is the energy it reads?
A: value=108 unit=kWh
